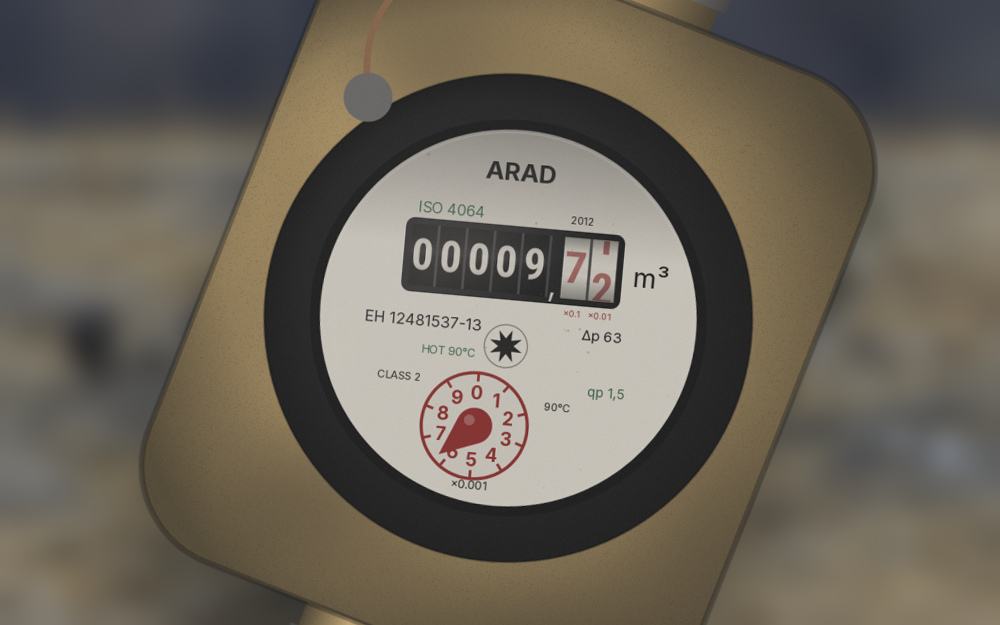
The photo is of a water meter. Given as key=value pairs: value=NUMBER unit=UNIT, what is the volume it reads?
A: value=9.716 unit=m³
